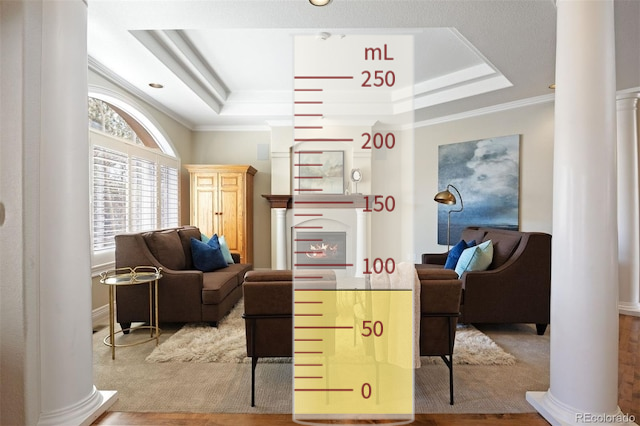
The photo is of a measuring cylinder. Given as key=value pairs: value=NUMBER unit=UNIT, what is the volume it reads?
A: value=80 unit=mL
